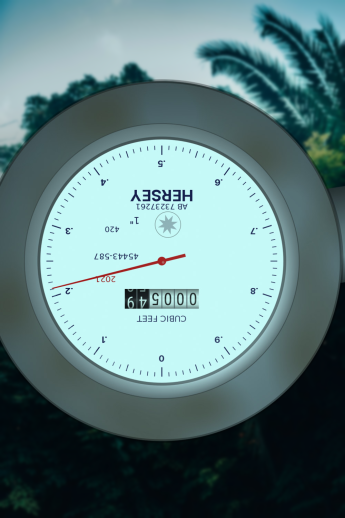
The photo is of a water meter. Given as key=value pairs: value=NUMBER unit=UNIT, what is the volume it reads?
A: value=549.21 unit=ft³
